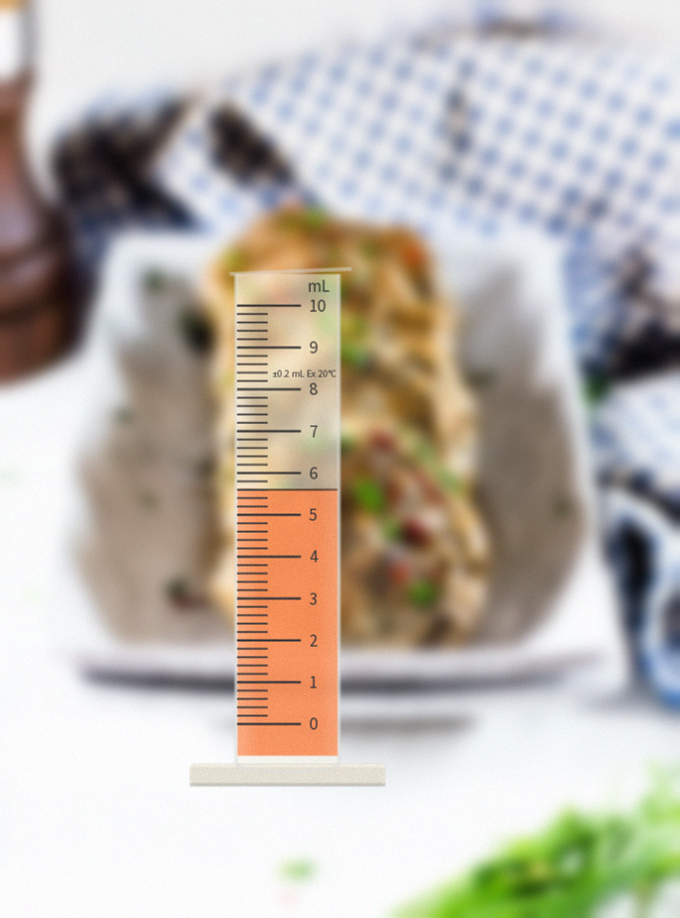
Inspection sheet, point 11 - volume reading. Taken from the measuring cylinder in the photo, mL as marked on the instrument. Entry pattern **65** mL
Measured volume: **5.6** mL
